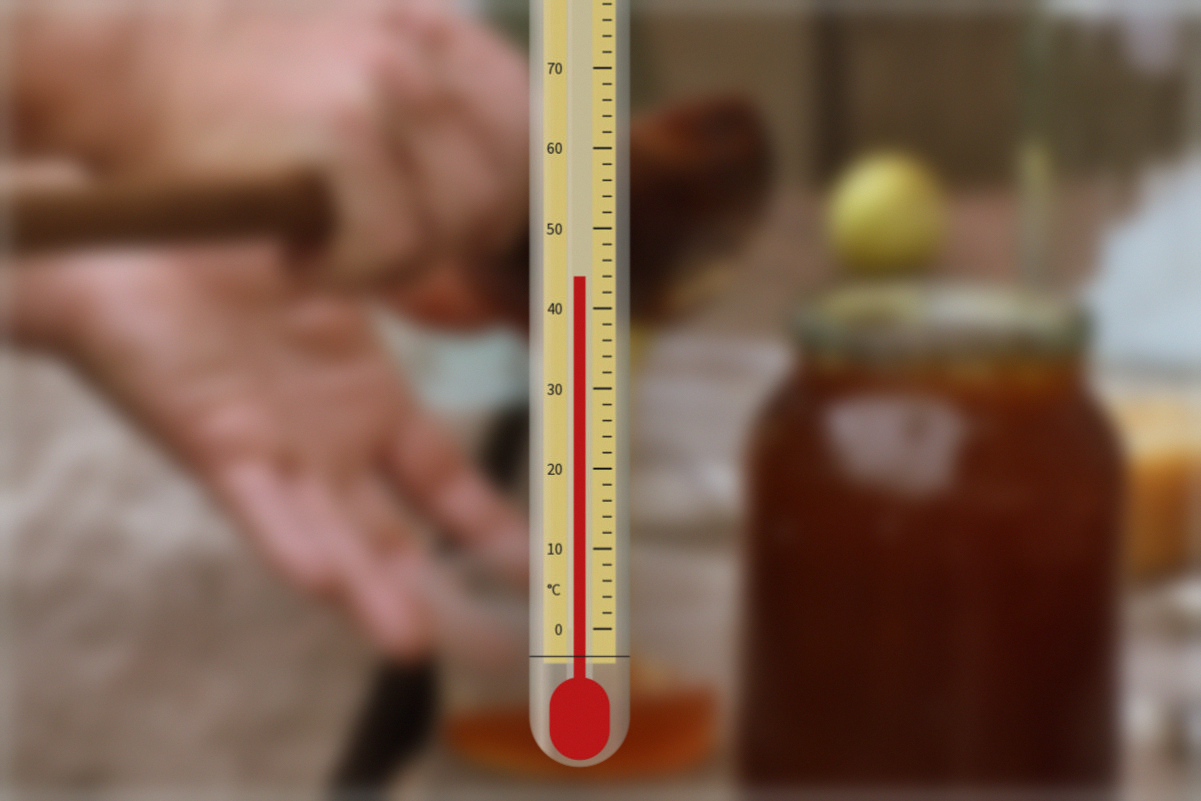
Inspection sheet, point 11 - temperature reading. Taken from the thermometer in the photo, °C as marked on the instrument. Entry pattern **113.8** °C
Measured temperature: **44** °C
